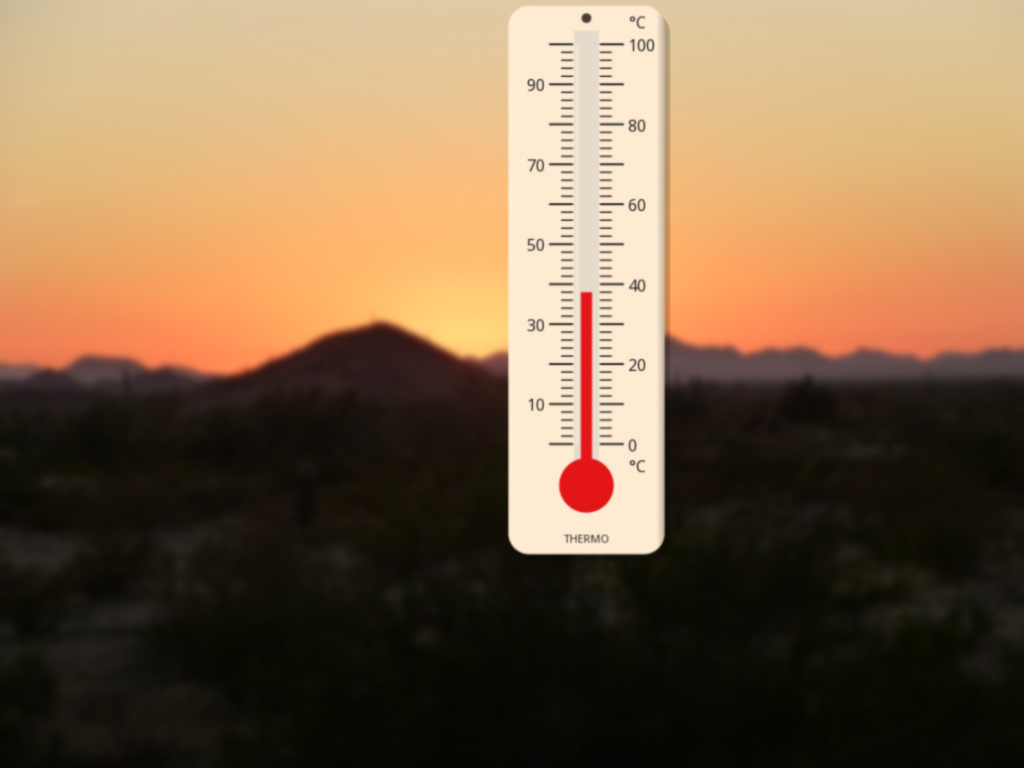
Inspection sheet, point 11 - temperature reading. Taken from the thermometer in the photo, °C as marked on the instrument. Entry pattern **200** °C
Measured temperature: **38** °C
